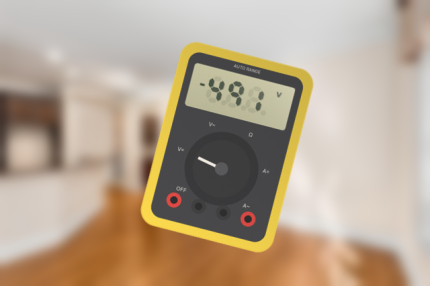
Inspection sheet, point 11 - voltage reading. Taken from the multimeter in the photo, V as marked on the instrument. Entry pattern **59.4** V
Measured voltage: **-491** V
